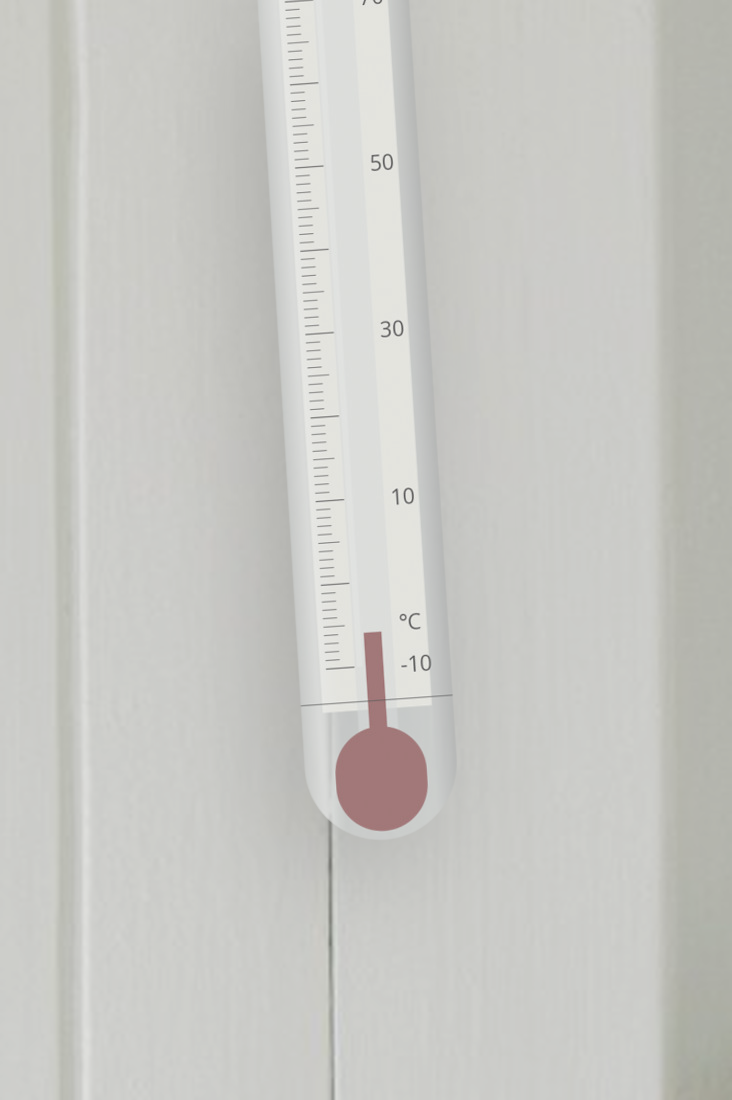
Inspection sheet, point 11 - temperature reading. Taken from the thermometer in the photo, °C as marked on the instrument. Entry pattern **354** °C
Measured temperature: **-6** °C
